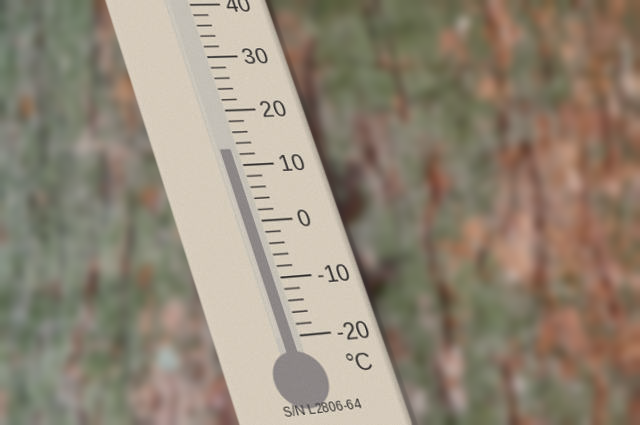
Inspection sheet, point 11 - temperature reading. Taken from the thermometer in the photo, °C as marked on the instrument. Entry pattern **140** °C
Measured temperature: **13** °C
